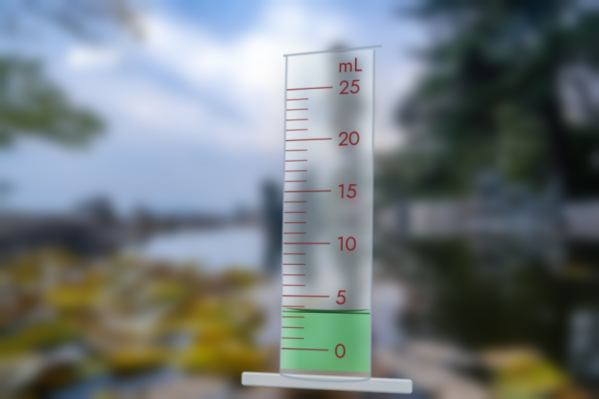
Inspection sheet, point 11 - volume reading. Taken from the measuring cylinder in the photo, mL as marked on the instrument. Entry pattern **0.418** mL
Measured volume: **3.5** mL
